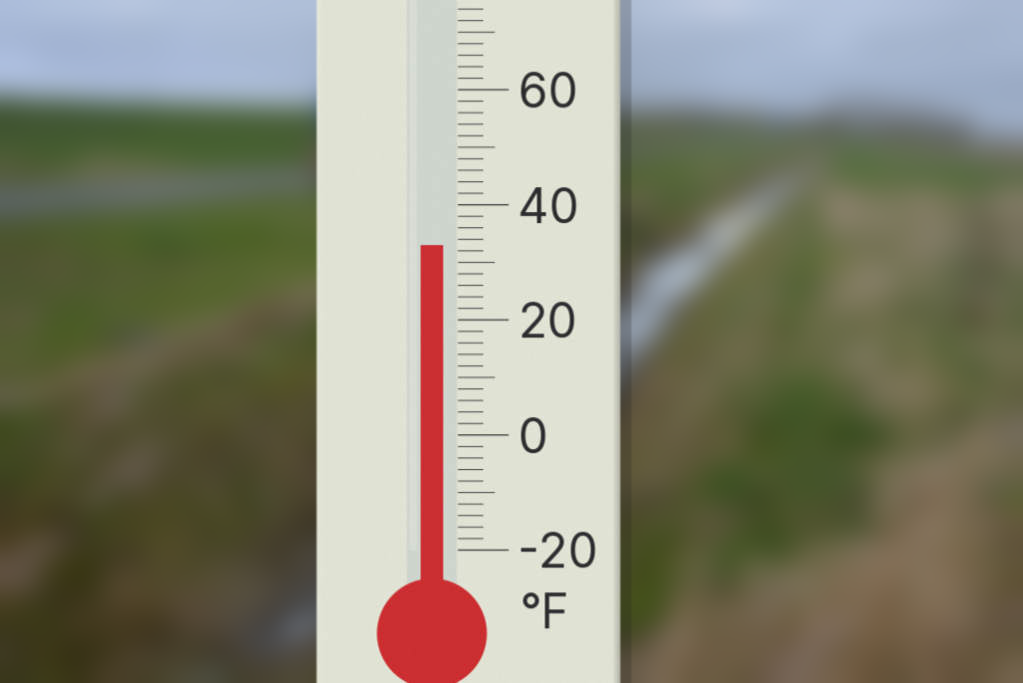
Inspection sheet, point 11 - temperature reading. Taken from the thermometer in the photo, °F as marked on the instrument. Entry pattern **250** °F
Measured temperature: **33** °F
